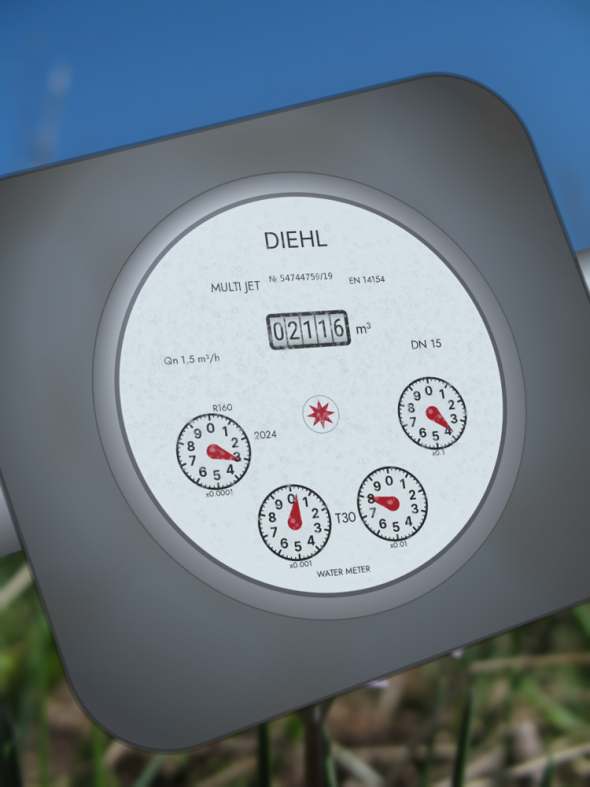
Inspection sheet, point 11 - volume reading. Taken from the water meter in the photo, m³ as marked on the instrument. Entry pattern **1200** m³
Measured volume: **2116.3803** m³
